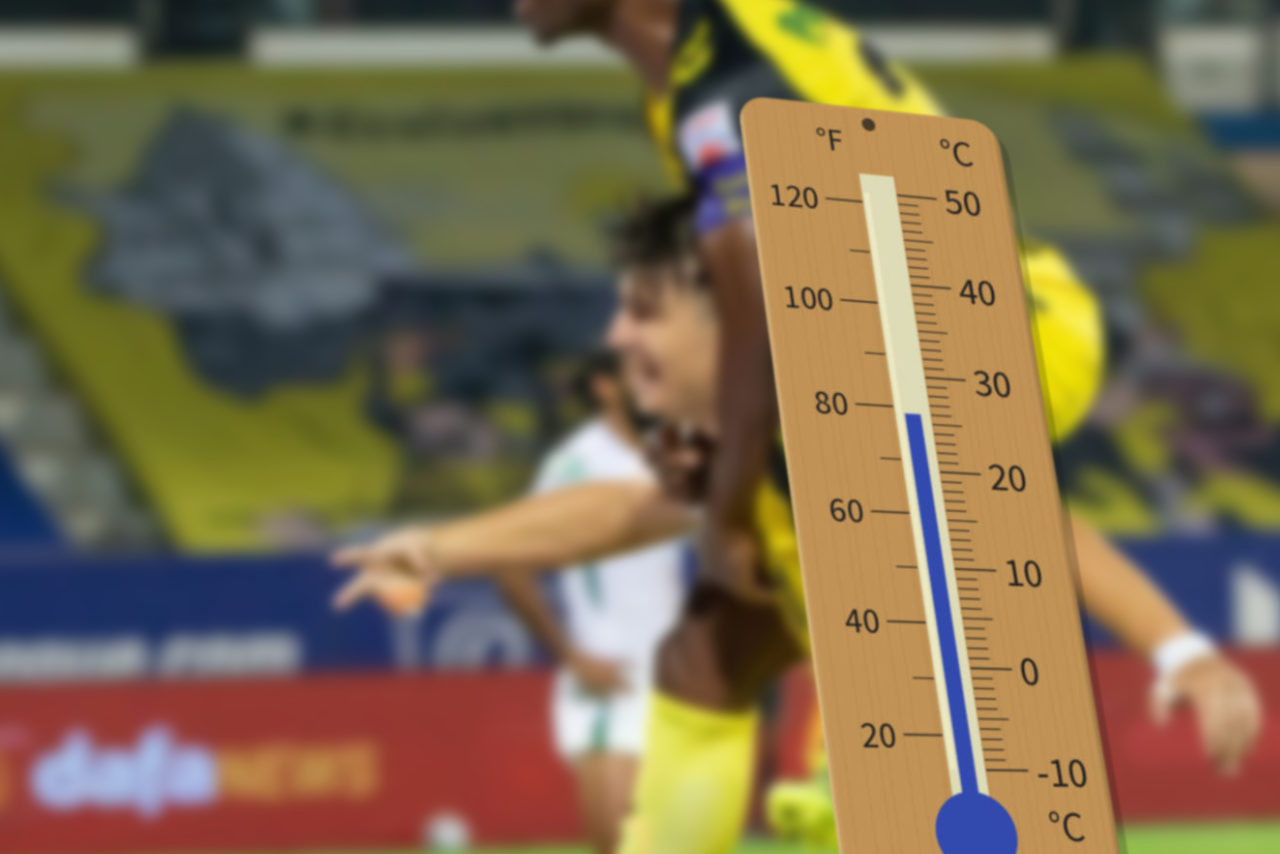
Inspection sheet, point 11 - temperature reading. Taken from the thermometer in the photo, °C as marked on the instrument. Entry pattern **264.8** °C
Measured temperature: **26** °C
